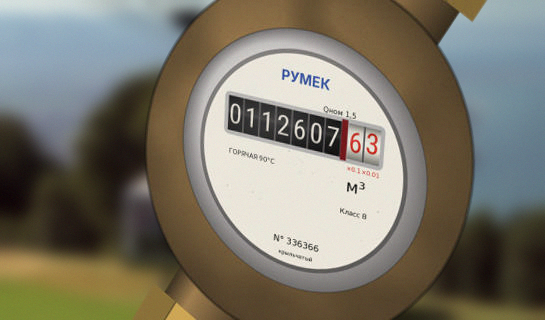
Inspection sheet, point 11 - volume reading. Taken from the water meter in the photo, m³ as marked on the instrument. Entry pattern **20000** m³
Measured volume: **112607.63** m³
